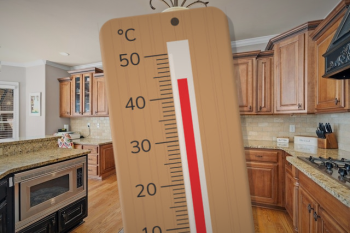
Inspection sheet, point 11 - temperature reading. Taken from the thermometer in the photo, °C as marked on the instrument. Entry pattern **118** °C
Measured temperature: **44** °C
